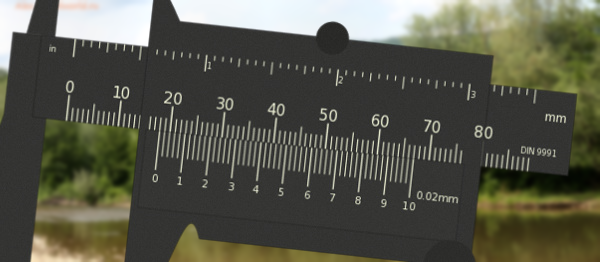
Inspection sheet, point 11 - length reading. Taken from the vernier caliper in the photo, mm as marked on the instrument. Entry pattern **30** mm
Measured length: **18.0** mm
